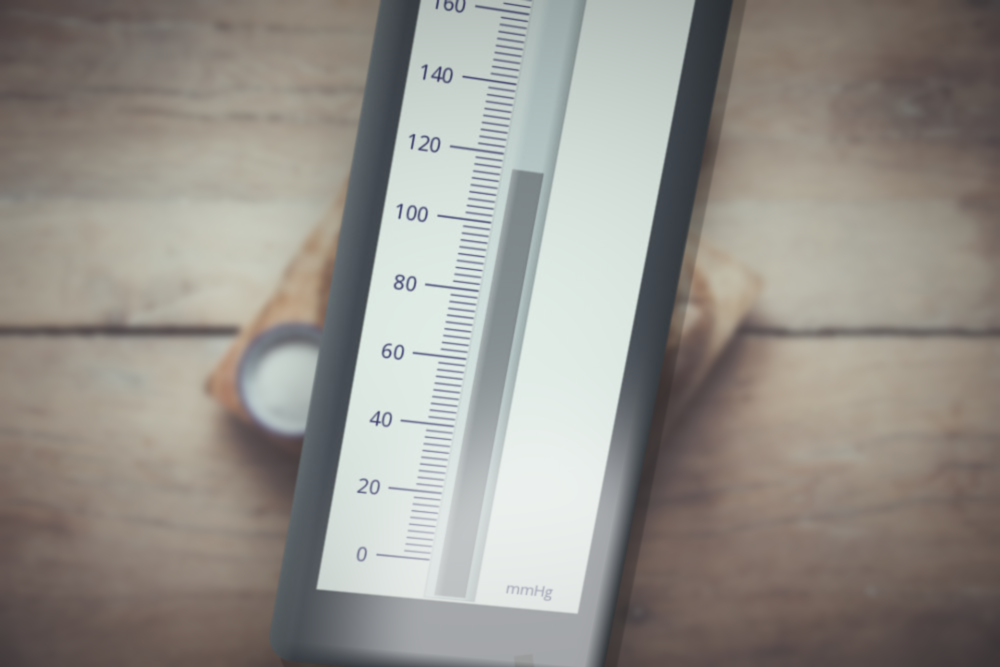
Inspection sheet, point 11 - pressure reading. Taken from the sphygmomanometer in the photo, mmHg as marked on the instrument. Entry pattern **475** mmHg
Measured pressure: **116** mmHg
